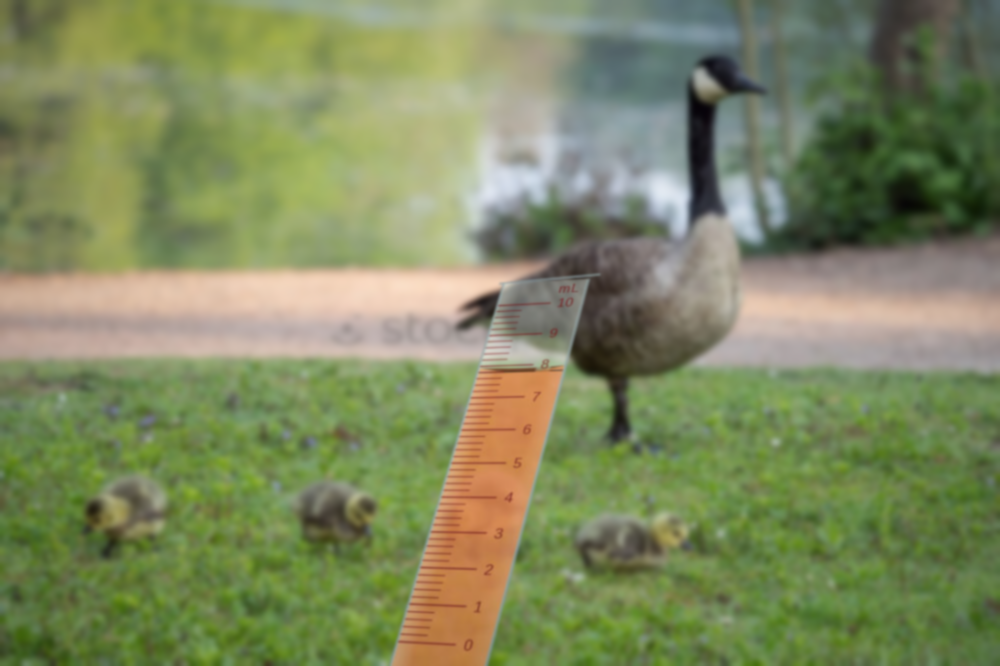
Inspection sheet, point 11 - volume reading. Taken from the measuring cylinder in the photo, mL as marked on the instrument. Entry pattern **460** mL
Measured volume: **7.8** mL
